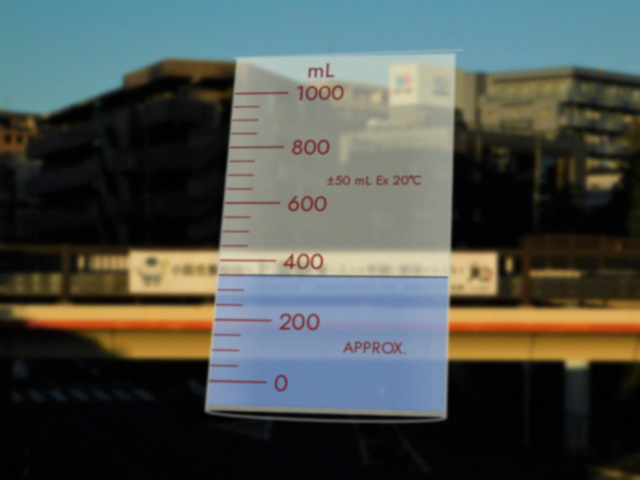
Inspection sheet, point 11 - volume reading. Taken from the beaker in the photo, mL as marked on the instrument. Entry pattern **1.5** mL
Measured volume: **350** mL
